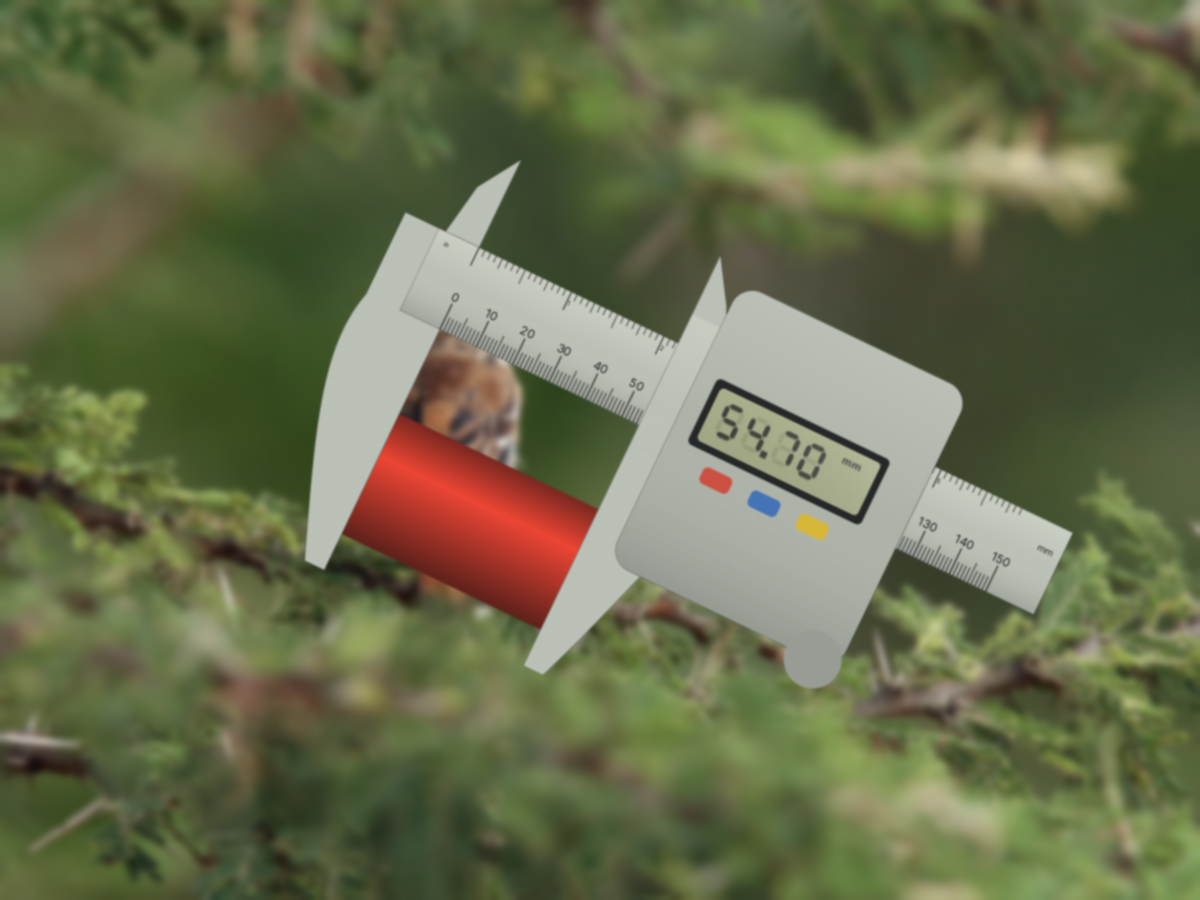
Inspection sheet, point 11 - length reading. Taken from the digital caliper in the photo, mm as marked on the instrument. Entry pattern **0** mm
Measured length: **54.70** mm
